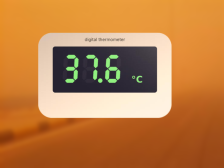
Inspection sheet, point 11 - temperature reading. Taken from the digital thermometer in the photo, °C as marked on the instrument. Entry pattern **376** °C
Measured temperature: **37.6** °C
